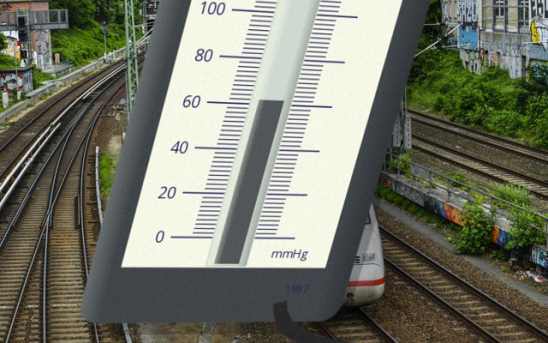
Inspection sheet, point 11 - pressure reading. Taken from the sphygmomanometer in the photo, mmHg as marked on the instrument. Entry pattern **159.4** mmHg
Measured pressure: **62** mmHg
